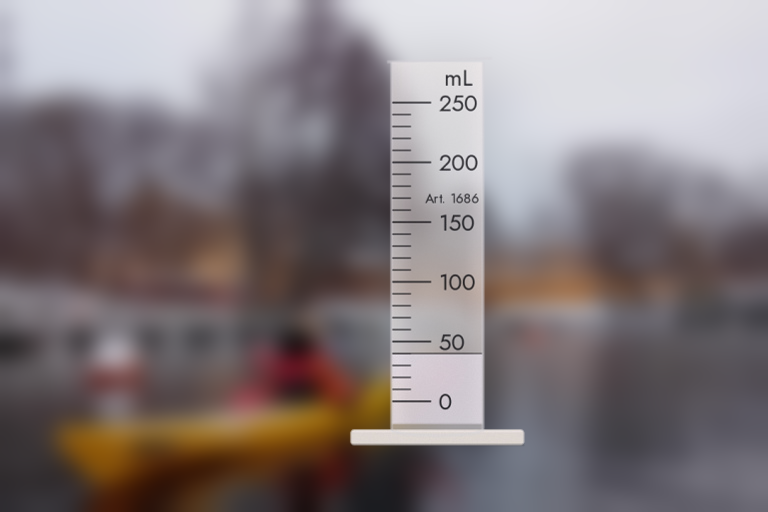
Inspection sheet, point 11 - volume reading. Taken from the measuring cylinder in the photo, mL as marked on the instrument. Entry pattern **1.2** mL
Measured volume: **40** mL
